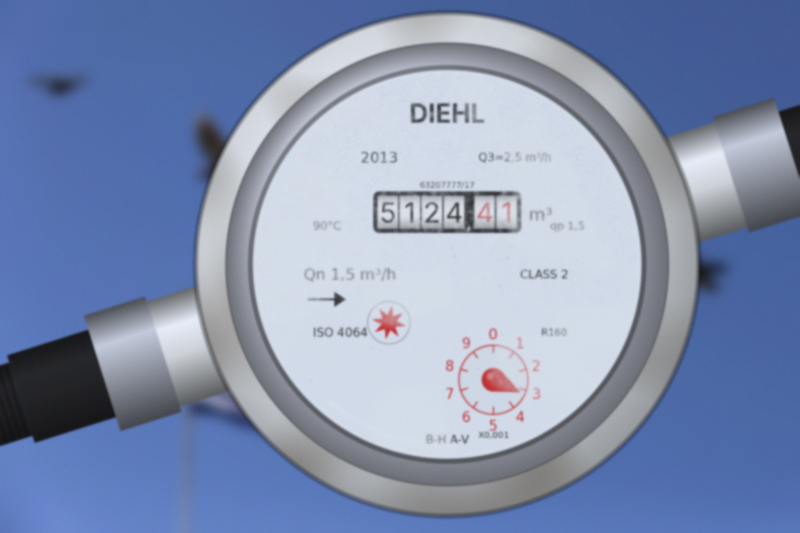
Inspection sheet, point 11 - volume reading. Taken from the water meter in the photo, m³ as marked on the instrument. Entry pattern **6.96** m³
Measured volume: **5124.413** m³
